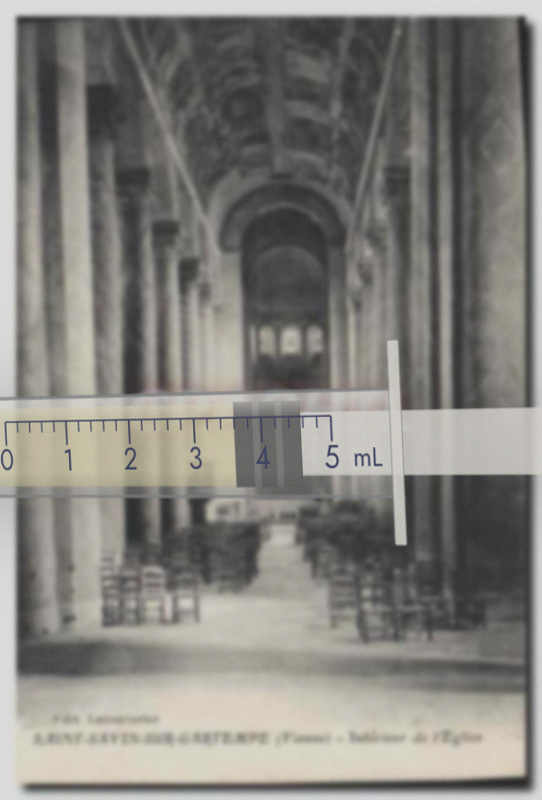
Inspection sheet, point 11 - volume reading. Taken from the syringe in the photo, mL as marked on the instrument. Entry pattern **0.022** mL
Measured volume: **3.6** mL
